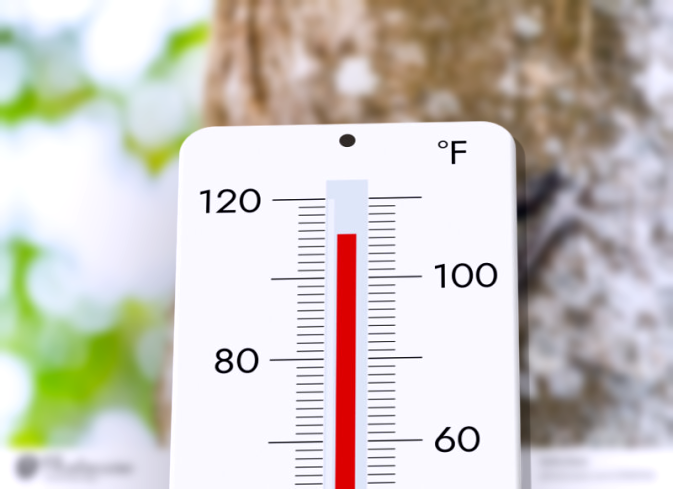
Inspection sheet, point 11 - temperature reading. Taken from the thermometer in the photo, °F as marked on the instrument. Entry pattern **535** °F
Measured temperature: **111** °F
